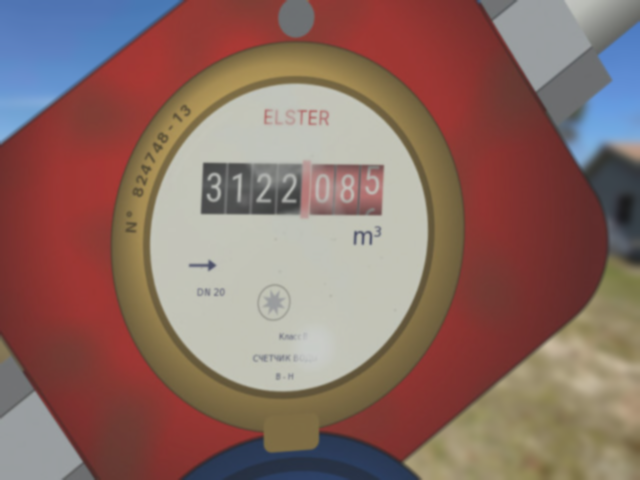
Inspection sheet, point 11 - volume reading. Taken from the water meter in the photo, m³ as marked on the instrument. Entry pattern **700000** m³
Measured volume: **3122.085** m³
